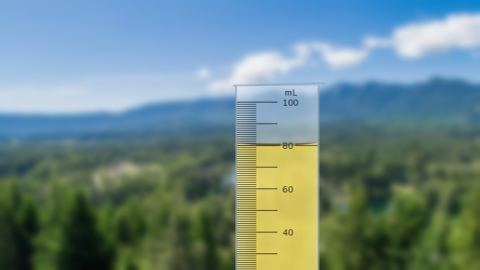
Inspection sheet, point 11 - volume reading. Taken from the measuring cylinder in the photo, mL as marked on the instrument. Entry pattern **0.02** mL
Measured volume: **80** mL
